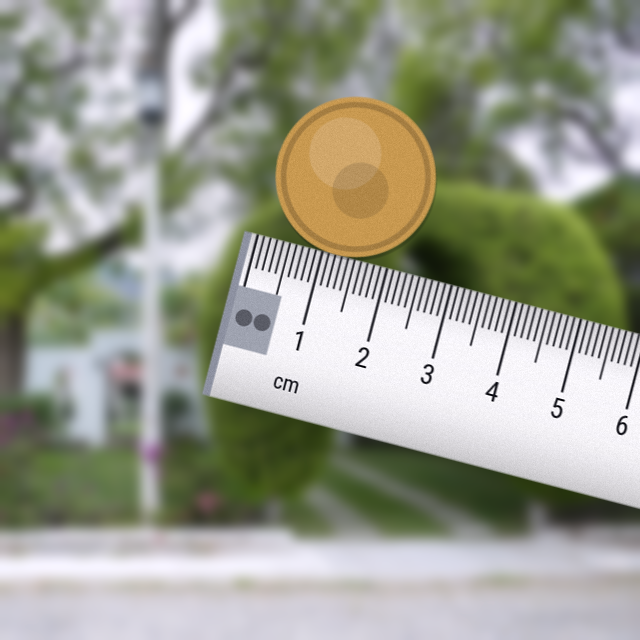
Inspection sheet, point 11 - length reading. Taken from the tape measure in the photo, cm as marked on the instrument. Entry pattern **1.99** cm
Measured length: **2.4** cm
